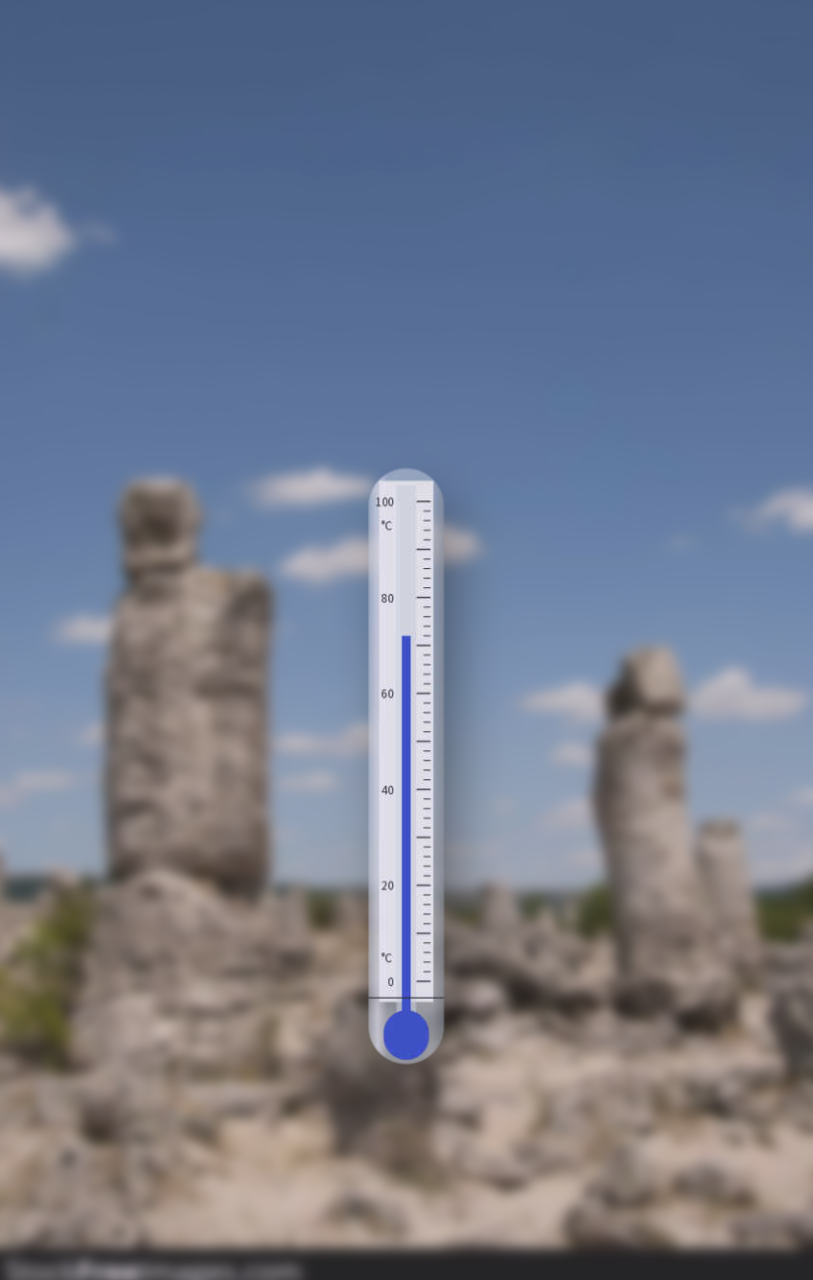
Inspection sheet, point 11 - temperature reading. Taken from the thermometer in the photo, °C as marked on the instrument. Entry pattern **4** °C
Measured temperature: **72** °C
